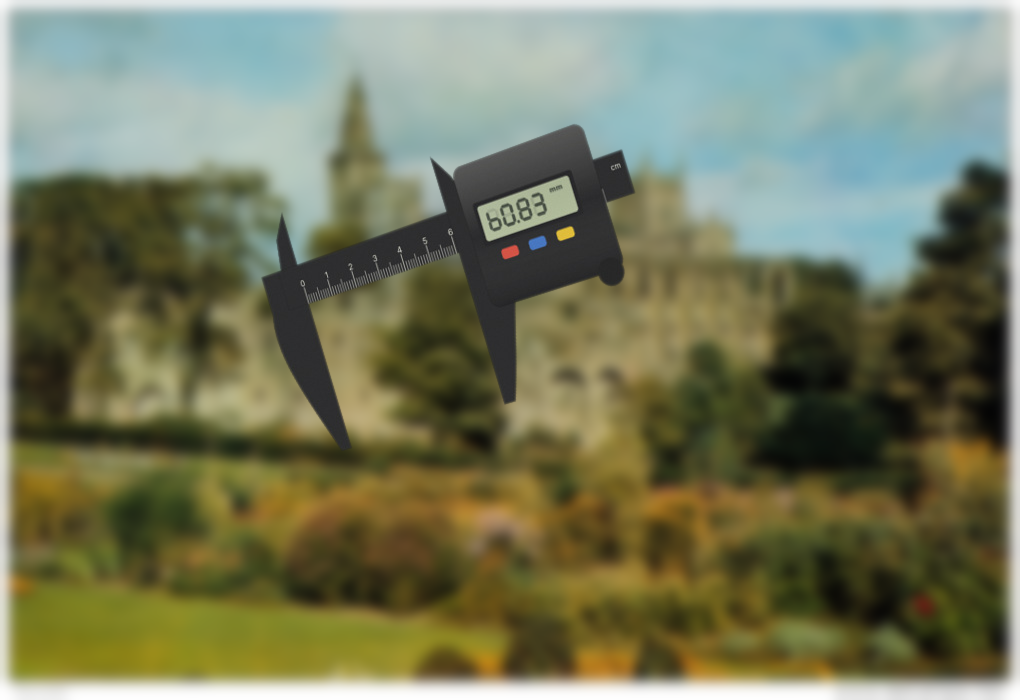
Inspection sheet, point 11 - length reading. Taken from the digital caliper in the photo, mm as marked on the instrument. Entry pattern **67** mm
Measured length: **60.83** mm
